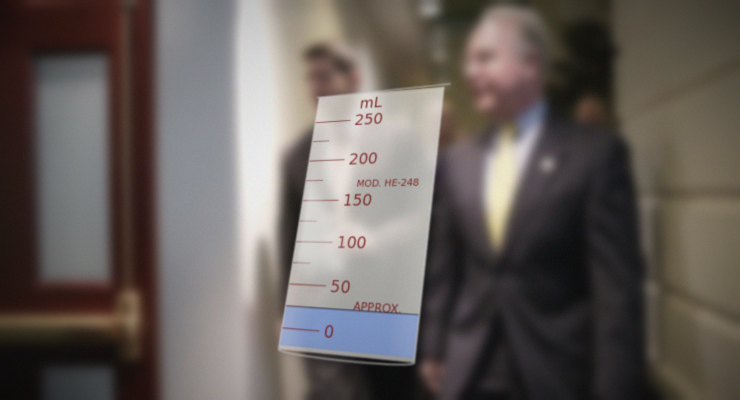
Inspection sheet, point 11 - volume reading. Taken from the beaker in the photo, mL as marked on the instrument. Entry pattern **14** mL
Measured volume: **25** mL
